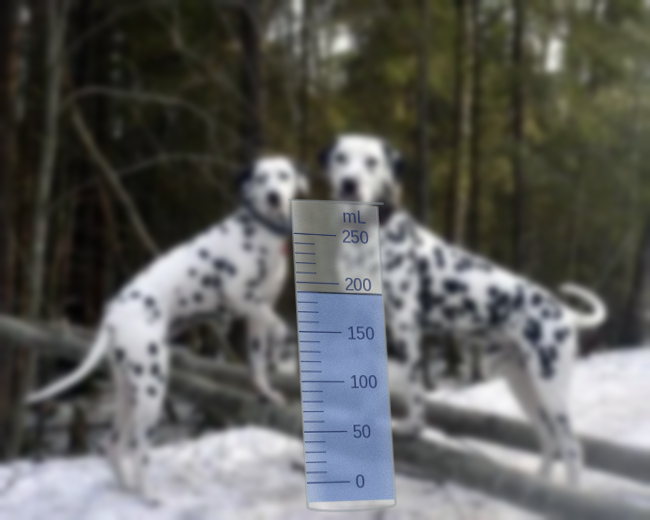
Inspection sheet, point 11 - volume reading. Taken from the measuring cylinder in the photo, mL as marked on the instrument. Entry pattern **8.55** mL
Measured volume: **190** mL
